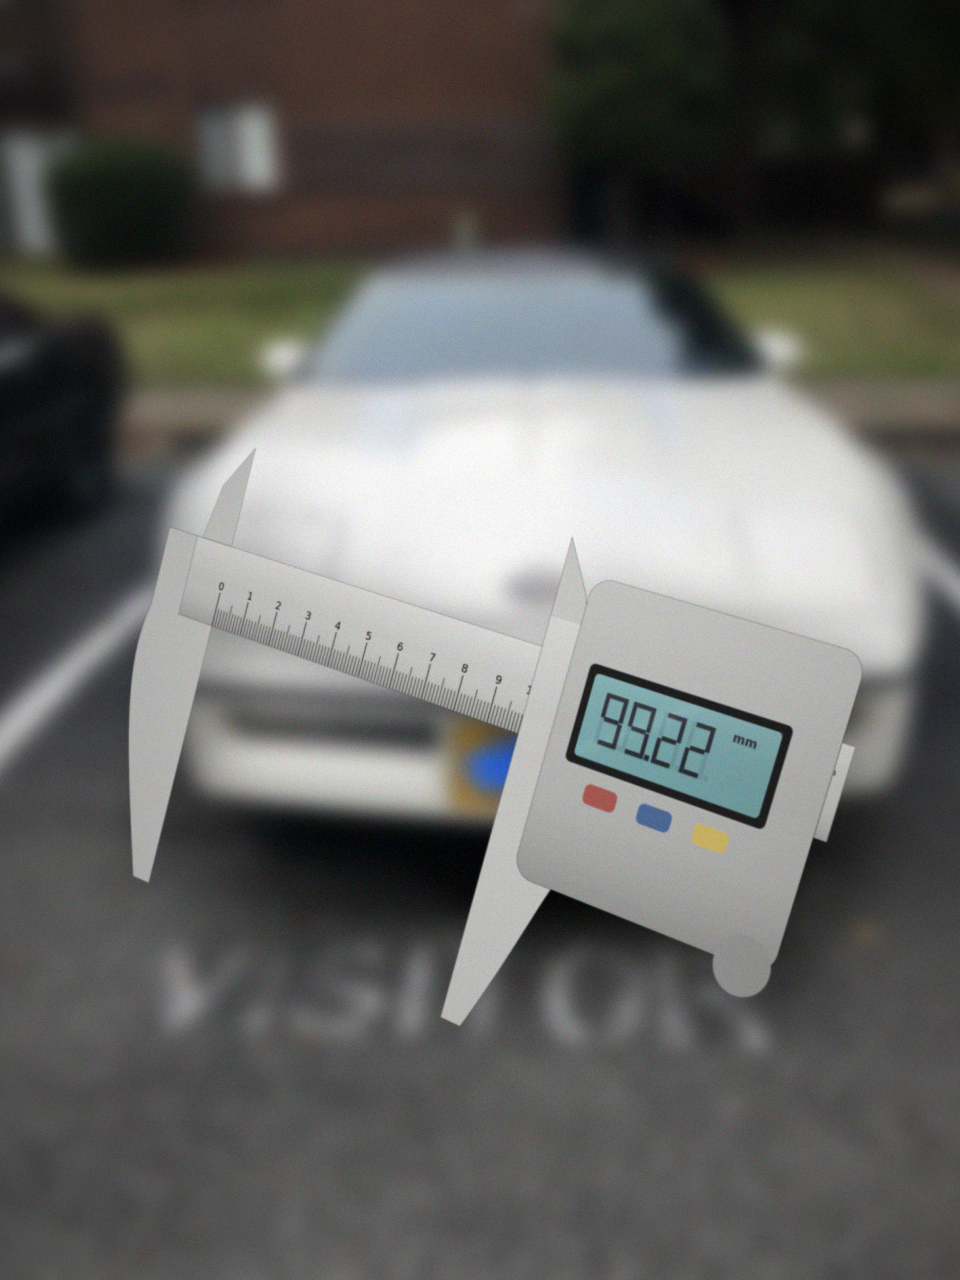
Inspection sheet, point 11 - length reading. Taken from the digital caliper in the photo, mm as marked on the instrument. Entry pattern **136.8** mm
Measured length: **99.22** mm
